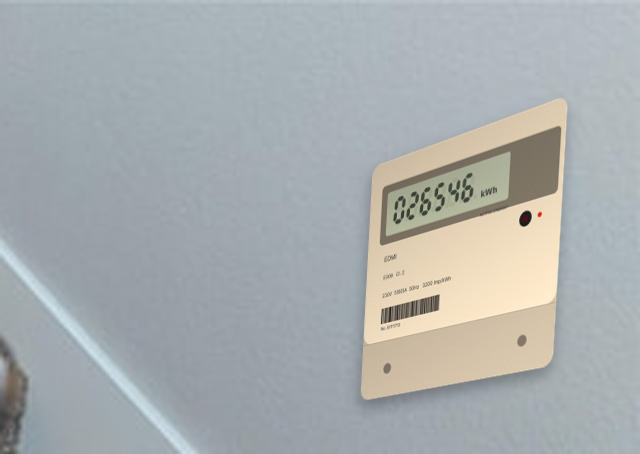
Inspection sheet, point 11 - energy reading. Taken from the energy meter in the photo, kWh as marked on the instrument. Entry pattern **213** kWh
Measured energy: **26546** kWh
